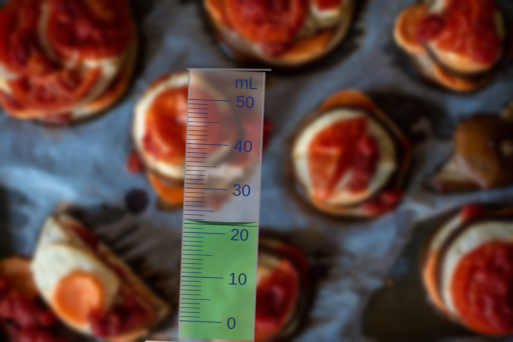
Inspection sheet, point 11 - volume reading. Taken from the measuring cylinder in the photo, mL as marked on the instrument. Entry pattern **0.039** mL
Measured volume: **22** mL
